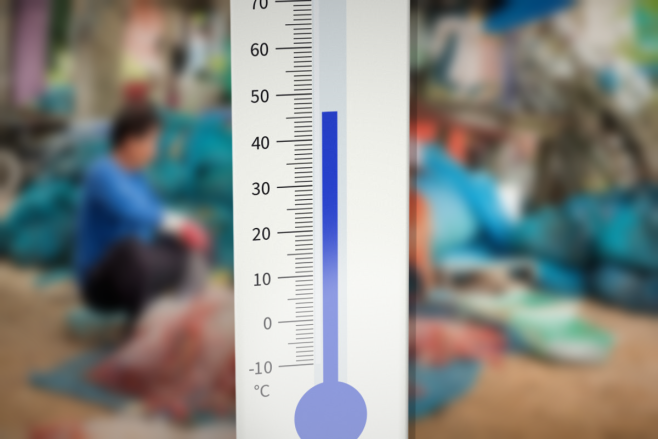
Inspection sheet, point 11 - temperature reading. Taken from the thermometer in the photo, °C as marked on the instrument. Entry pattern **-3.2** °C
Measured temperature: **46** °C
